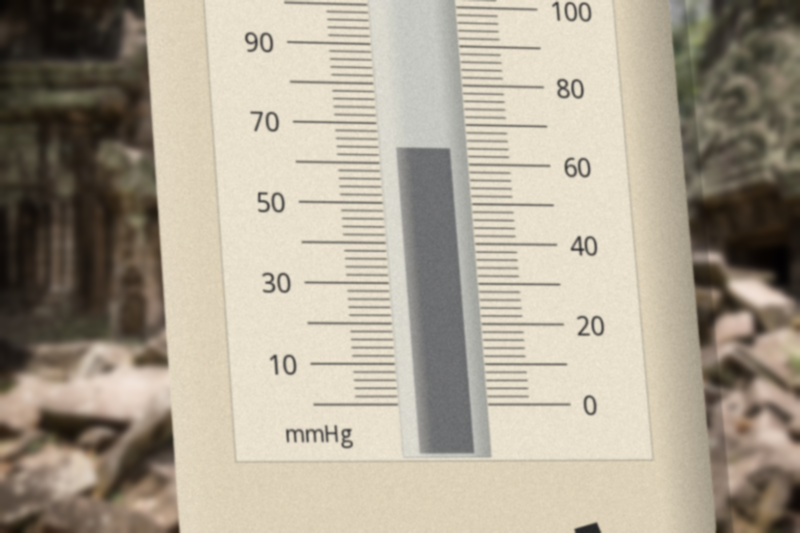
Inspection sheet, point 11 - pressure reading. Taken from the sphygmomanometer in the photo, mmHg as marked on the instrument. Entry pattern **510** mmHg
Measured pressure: **64** mmHg
